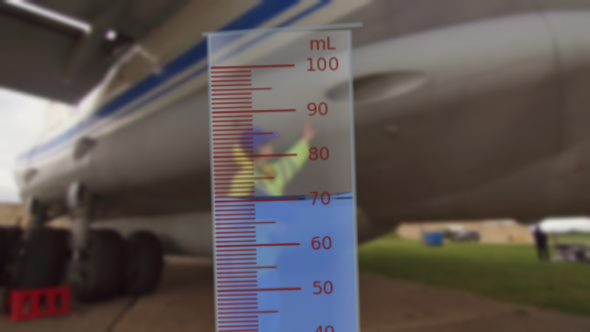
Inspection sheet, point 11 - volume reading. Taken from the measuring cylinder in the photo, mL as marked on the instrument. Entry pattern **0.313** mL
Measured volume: **70** mL
